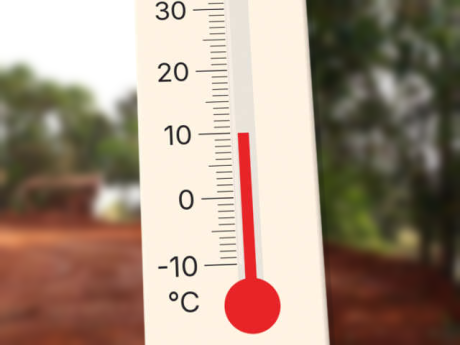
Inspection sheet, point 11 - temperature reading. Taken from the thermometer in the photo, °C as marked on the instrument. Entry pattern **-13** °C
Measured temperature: **10** °C
